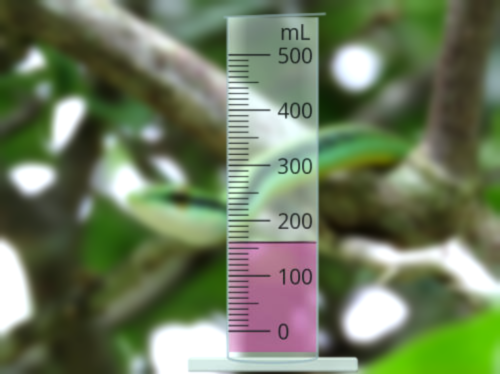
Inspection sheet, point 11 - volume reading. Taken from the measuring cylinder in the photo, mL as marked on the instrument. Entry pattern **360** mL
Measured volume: **160** mL
